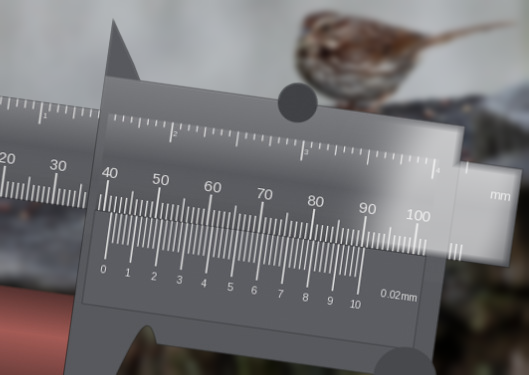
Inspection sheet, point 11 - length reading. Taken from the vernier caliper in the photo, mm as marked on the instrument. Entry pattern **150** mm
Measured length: **41.5** mm
